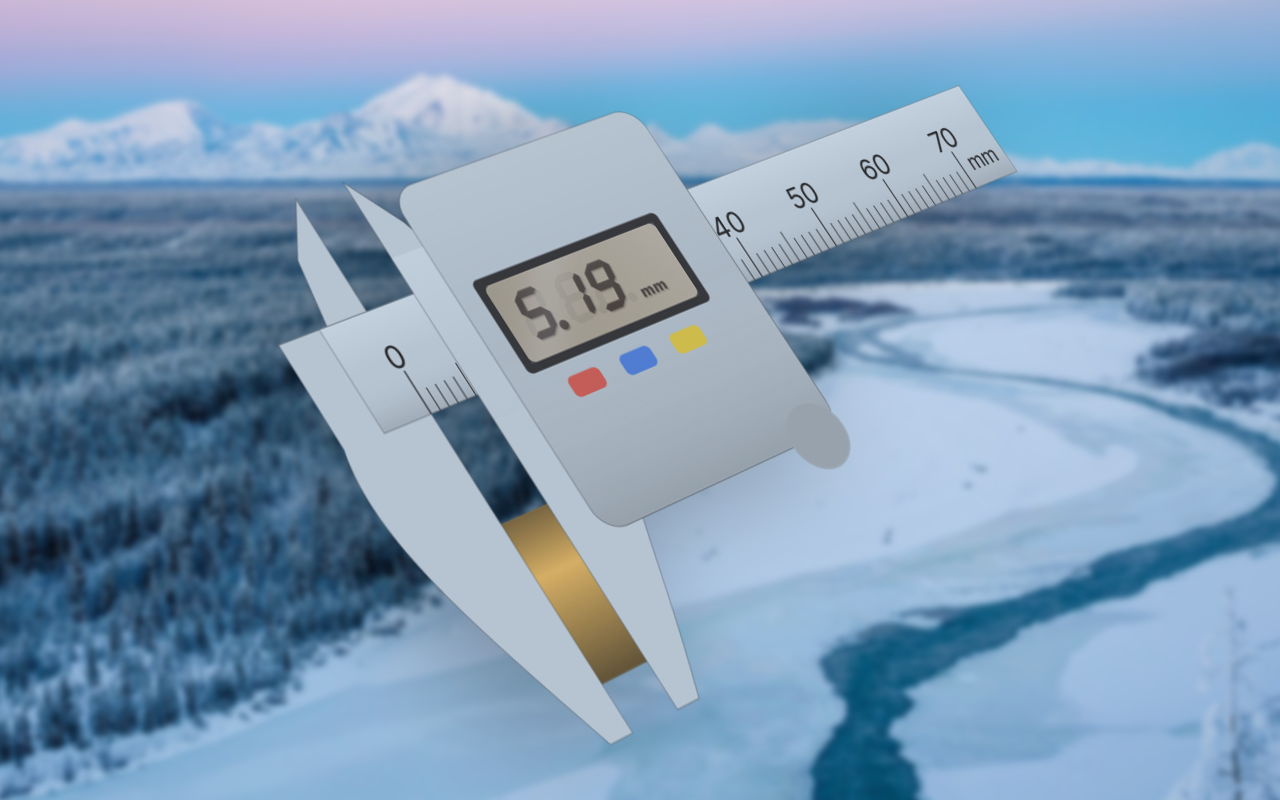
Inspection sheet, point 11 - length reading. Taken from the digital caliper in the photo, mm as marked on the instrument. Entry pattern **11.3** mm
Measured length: **5.19** mm
